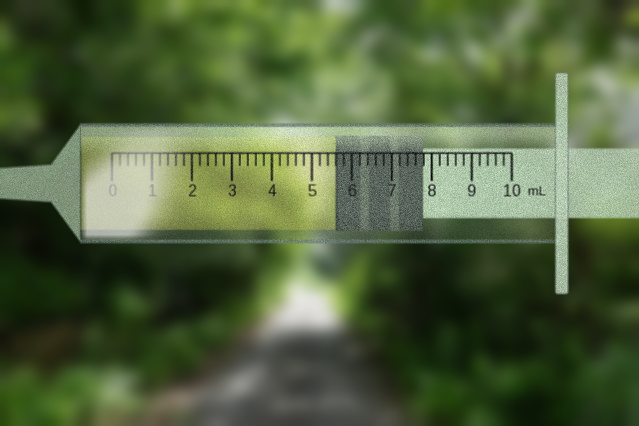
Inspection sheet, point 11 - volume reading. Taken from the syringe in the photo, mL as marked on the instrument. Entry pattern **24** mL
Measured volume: **5.6** mL
